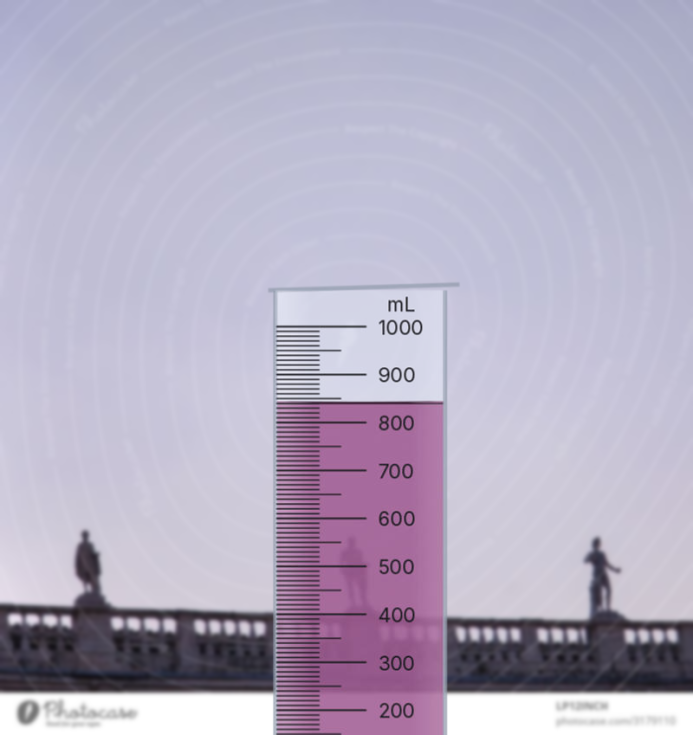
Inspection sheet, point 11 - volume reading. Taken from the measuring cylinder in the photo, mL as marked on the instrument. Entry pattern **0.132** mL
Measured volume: **840** mL
